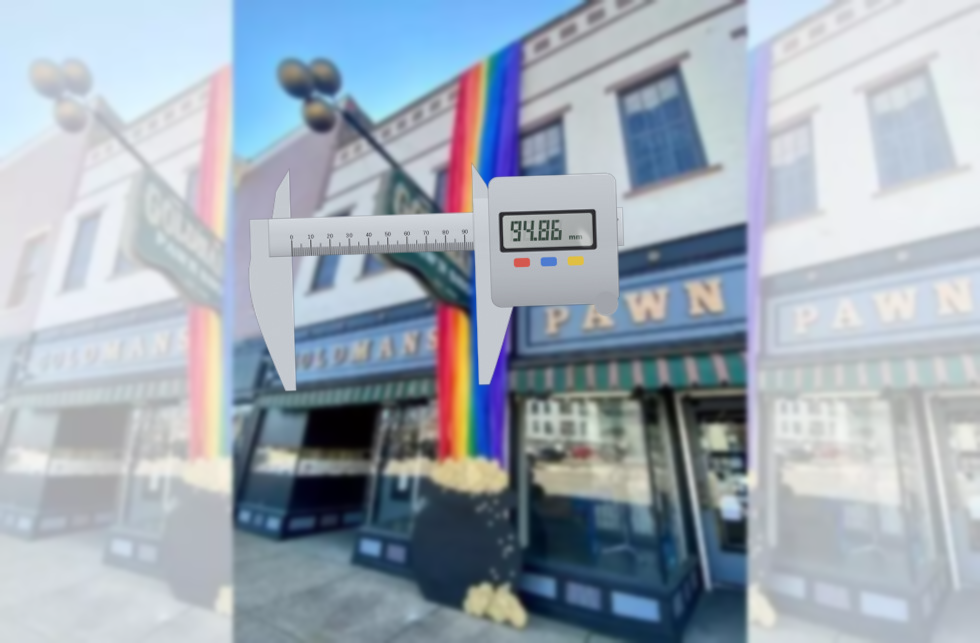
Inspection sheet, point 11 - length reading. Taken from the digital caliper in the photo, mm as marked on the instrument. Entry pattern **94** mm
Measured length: **94.86** mm
